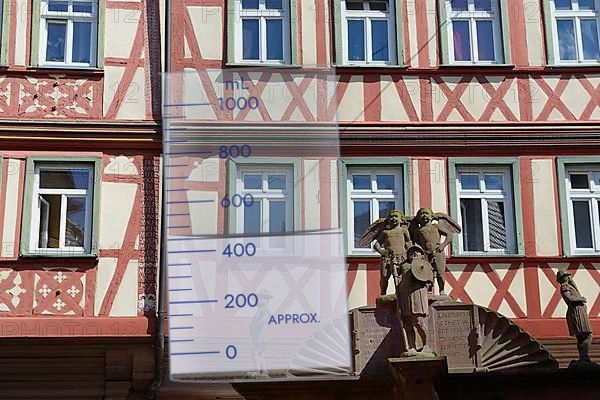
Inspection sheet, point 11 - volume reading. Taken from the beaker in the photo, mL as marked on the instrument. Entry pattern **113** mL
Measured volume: **450** mL
